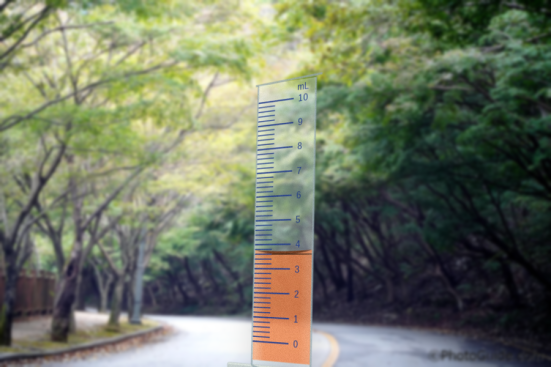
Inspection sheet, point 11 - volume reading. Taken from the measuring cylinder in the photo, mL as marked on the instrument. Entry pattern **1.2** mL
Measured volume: **3.6** mL
